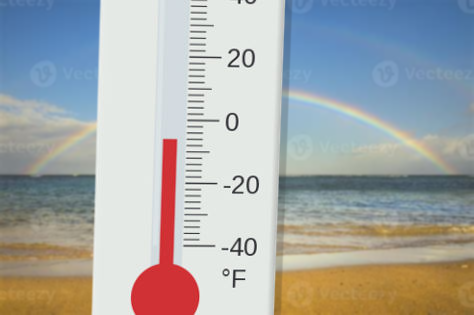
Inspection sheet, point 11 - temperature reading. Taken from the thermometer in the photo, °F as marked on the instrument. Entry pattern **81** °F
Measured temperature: **-6** °F
